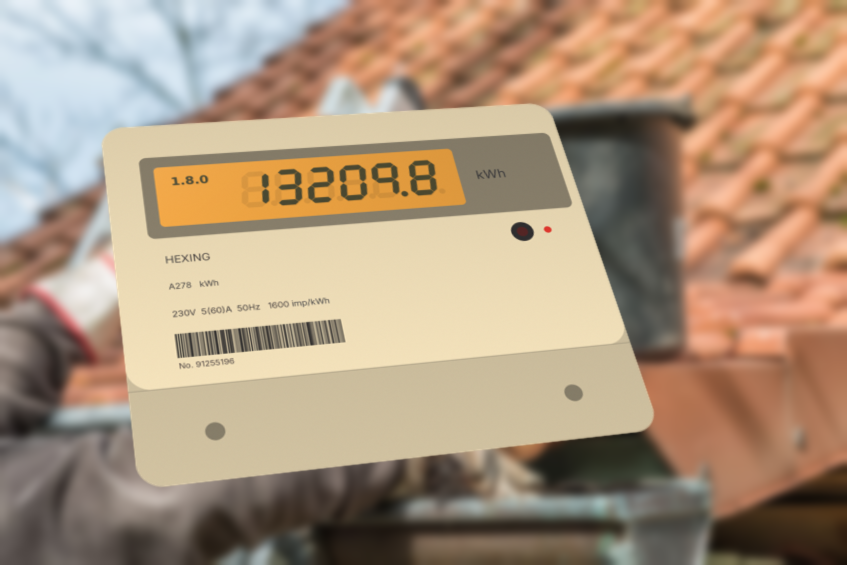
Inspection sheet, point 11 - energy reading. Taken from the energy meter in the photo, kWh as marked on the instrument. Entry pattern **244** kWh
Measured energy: **13209.8** kWh
